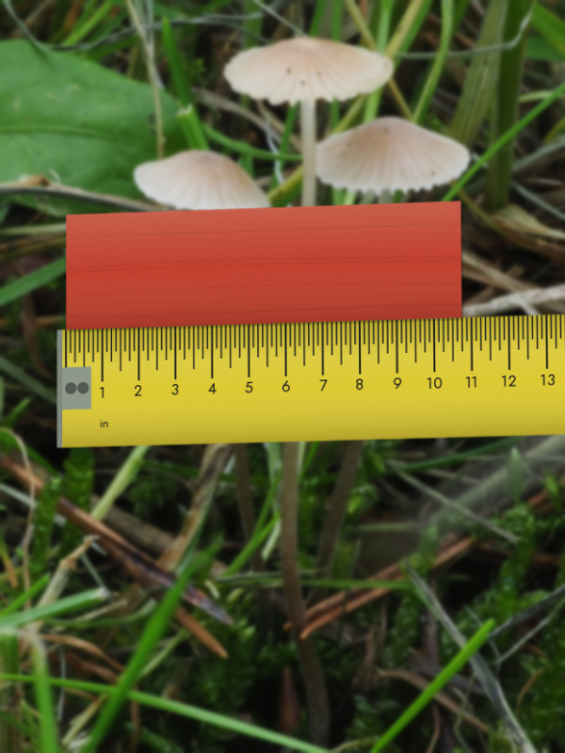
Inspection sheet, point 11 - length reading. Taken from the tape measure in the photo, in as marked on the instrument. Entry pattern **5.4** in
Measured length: **10.75** in
